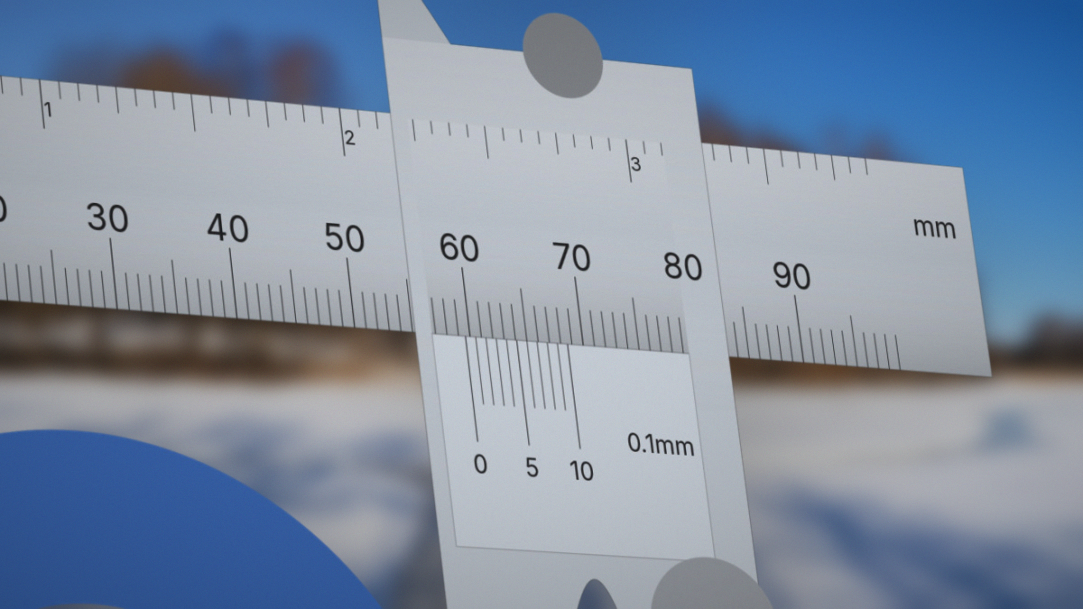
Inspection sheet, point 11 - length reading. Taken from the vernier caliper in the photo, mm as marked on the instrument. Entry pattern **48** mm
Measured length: **59.6** mm
